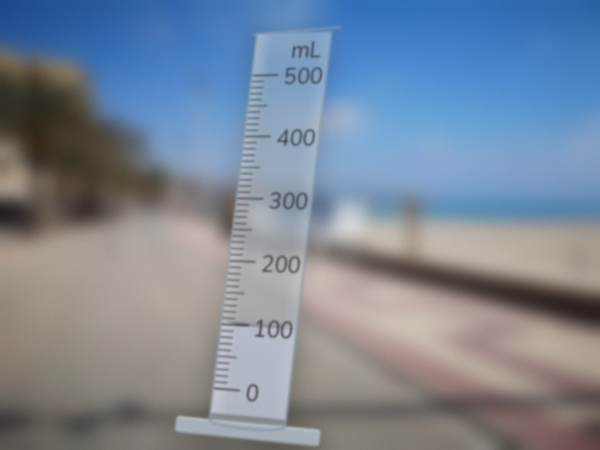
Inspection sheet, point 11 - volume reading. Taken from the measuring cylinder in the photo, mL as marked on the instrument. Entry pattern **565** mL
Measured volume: **100** mL
